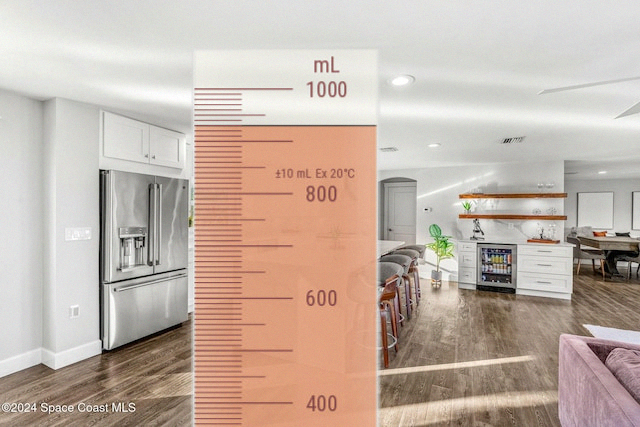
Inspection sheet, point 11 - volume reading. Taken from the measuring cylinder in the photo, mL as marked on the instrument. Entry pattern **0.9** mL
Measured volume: **930** mL
